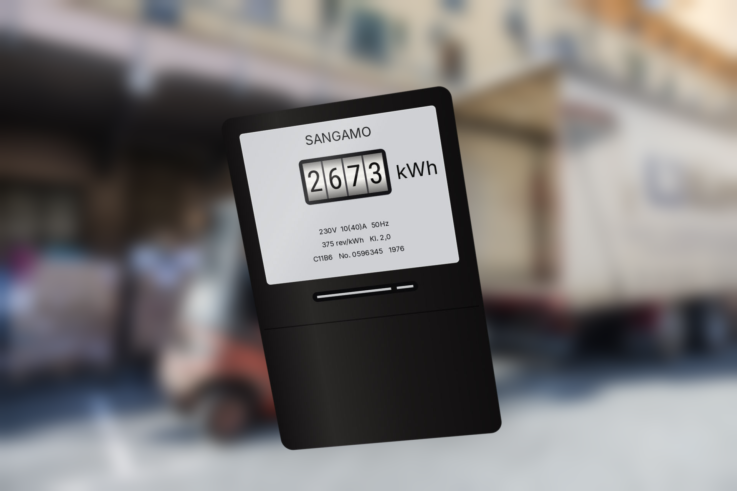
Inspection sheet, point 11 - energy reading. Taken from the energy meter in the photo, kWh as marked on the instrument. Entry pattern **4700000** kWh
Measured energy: **2673** kWh
